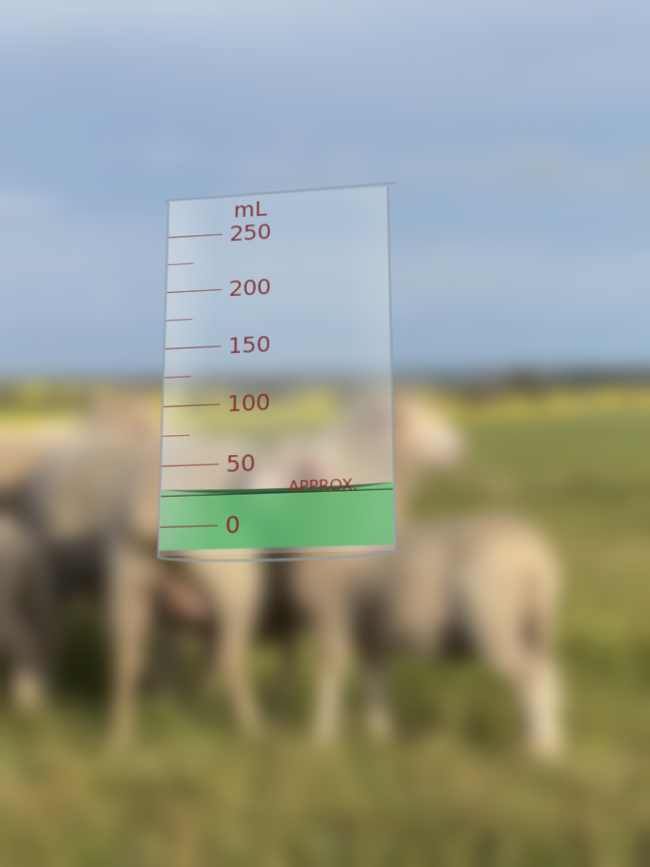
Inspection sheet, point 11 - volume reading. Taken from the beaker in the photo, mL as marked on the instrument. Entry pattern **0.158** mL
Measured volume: **25** mL
